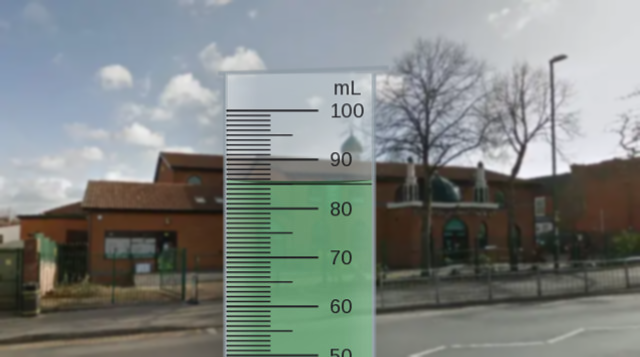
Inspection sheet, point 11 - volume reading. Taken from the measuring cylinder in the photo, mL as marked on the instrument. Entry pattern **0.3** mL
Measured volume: **85** mL
